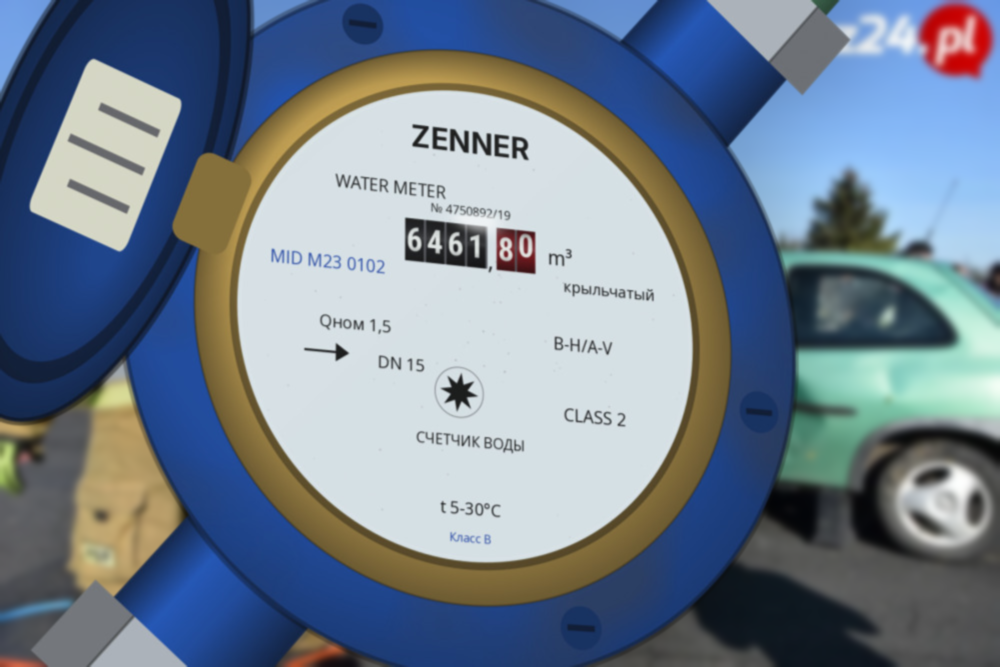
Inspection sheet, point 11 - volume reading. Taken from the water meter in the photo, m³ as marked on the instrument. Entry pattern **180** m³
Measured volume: **6461.80** m³
